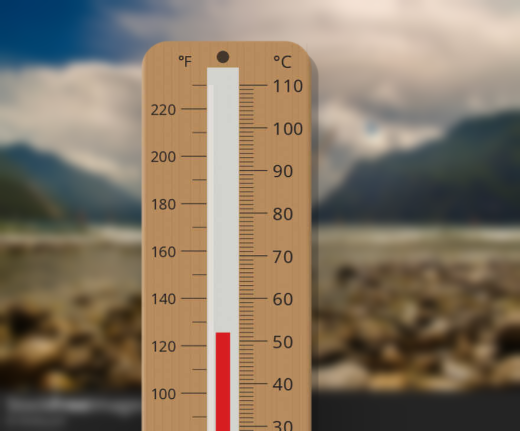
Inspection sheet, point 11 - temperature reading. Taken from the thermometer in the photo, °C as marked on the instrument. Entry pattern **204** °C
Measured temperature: **52** °C
